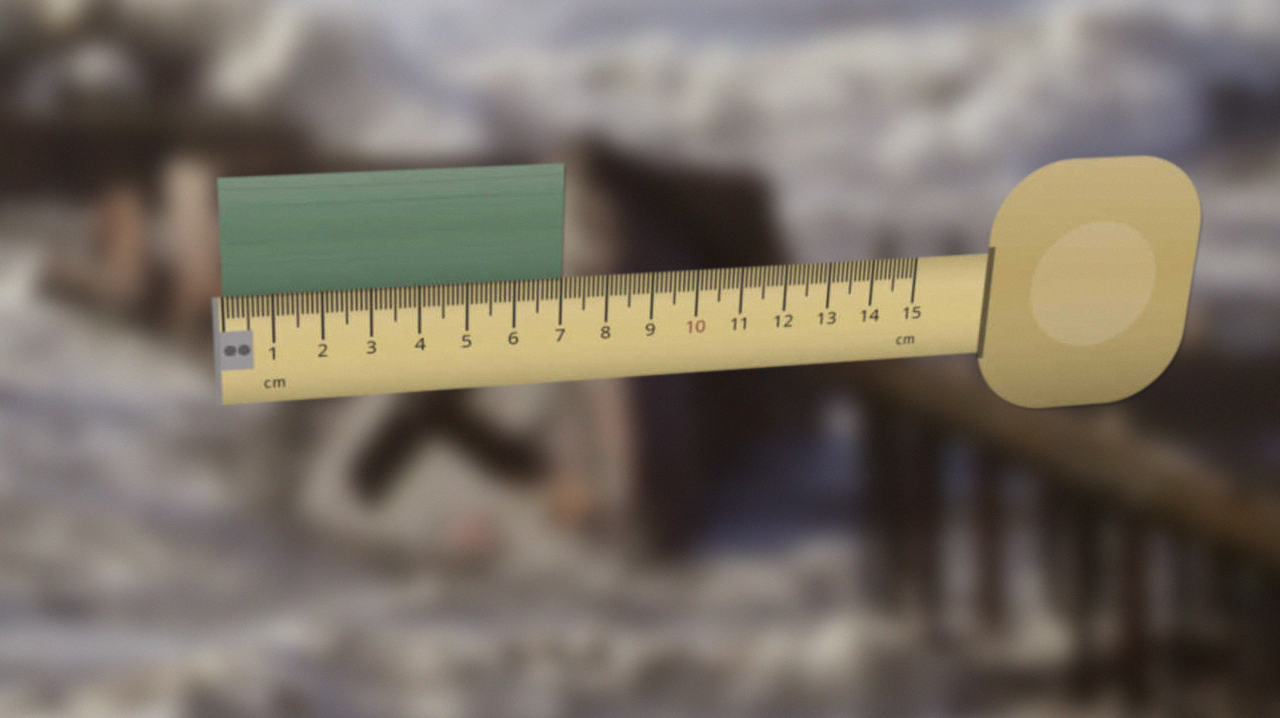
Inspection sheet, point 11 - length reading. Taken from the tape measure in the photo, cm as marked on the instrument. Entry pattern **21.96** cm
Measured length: **7** cm
